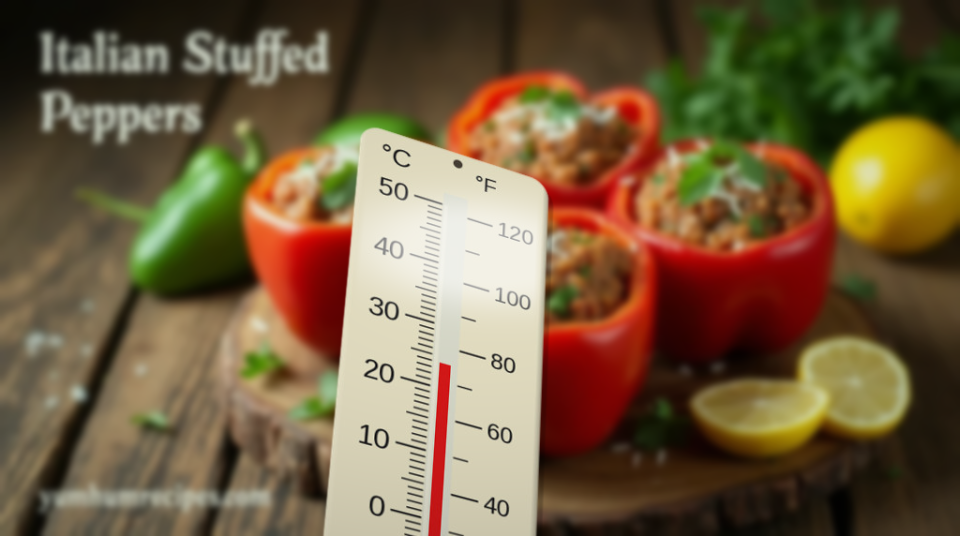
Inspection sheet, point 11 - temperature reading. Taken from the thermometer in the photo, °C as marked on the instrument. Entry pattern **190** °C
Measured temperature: **24** °C
